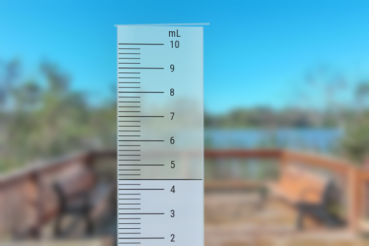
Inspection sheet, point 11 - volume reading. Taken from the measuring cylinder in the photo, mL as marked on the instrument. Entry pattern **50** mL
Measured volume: **4.4** mL
